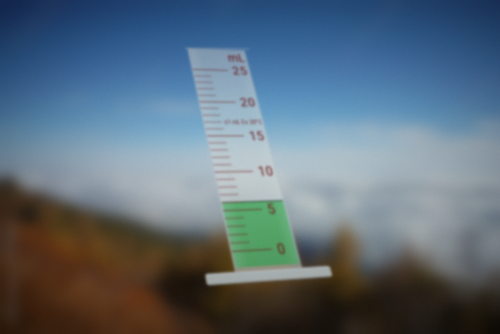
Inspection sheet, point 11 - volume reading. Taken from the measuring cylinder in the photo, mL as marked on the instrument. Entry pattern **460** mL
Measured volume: **6** mL
